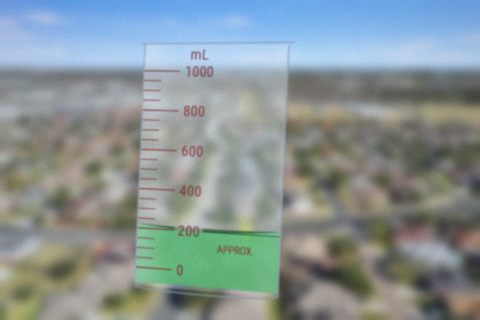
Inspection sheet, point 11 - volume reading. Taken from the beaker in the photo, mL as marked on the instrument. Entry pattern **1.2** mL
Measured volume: **200** mL
